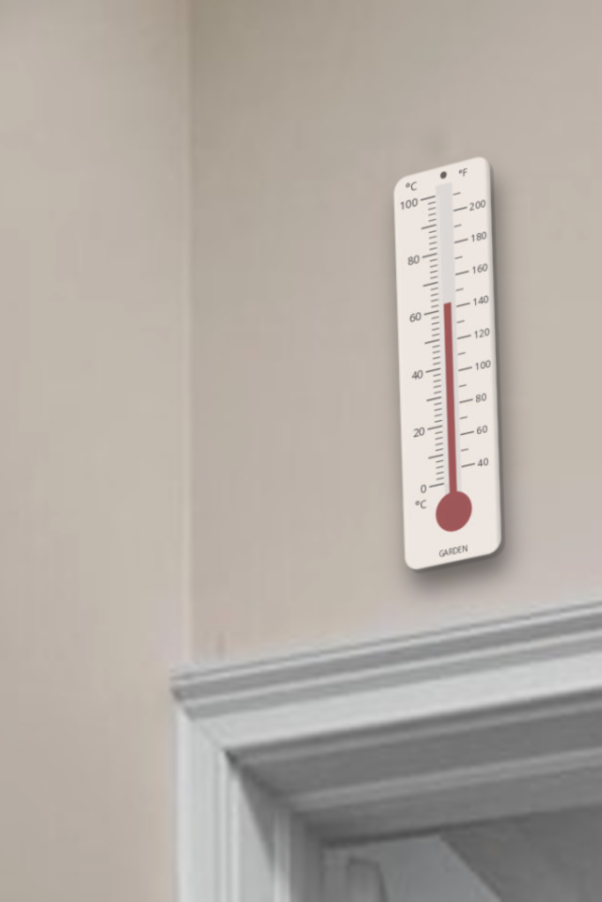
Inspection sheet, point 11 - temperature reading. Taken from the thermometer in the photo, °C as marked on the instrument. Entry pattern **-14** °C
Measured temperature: **62** °C
